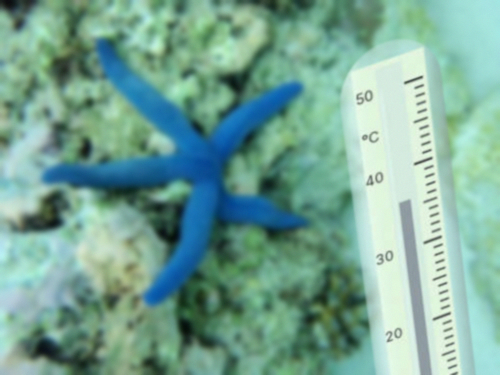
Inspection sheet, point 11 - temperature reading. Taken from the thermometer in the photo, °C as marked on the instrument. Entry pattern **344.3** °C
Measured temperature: **36** °C
